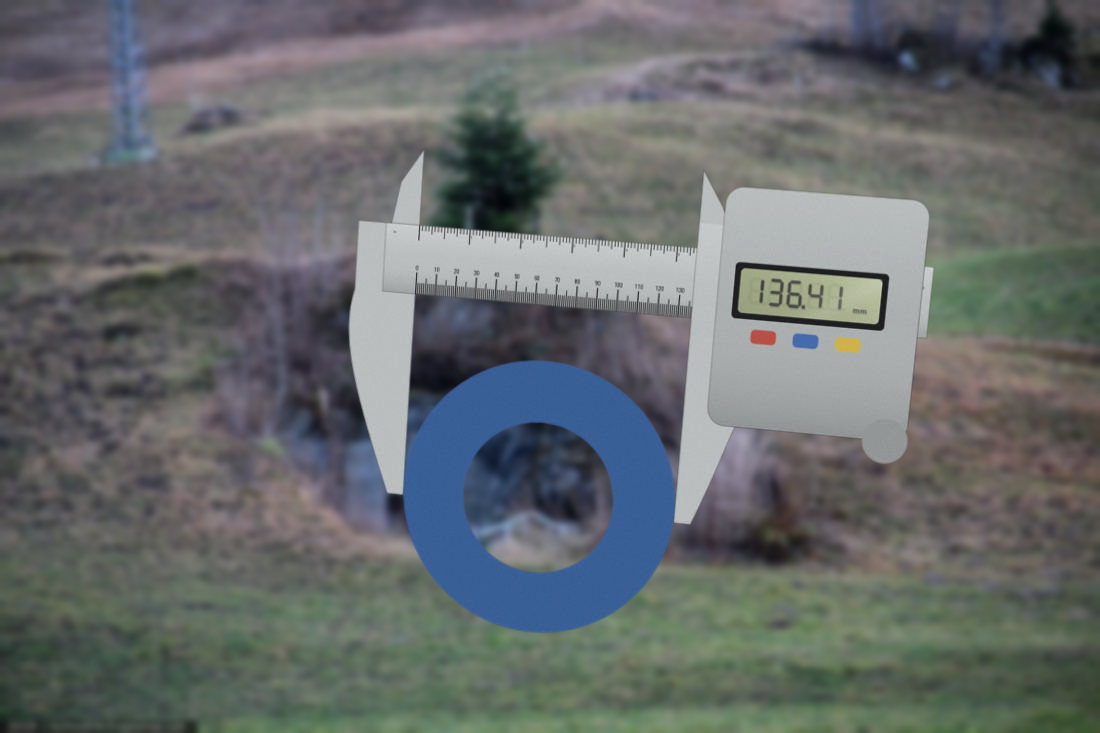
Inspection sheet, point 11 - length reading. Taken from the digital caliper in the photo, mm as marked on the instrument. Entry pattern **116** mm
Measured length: **136.41** mm
